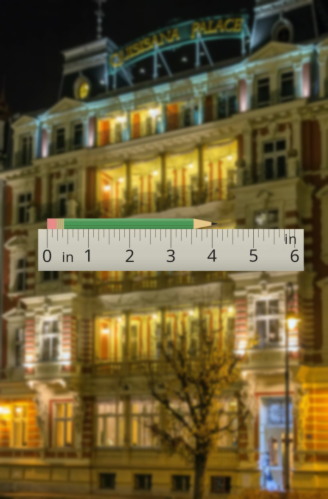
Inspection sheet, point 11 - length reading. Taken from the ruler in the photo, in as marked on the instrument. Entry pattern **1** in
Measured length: **4.125** in
